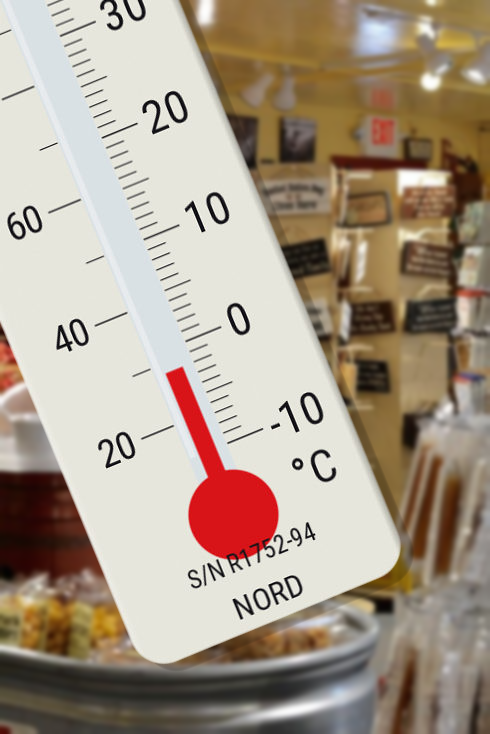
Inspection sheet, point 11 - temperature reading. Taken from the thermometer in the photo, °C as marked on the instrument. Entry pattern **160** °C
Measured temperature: **-2** °C
